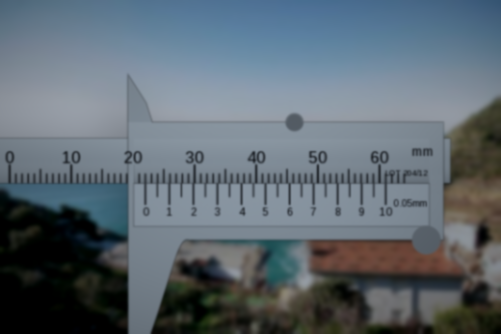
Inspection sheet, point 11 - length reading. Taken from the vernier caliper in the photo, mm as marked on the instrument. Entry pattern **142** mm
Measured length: **22.0** mm
